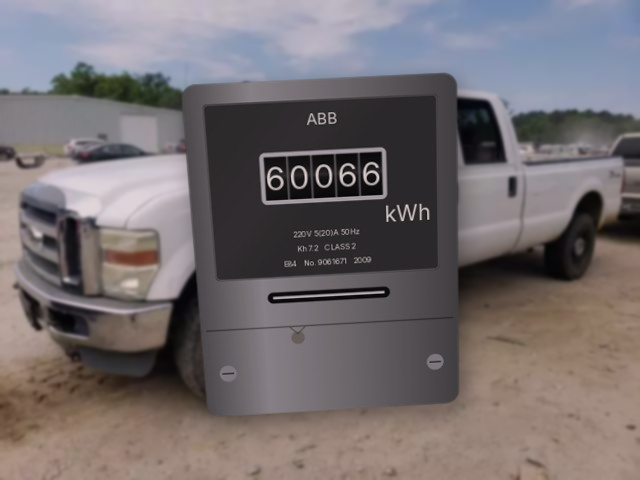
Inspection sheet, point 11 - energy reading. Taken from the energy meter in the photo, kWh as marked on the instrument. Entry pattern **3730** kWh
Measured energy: **60066** kWh
